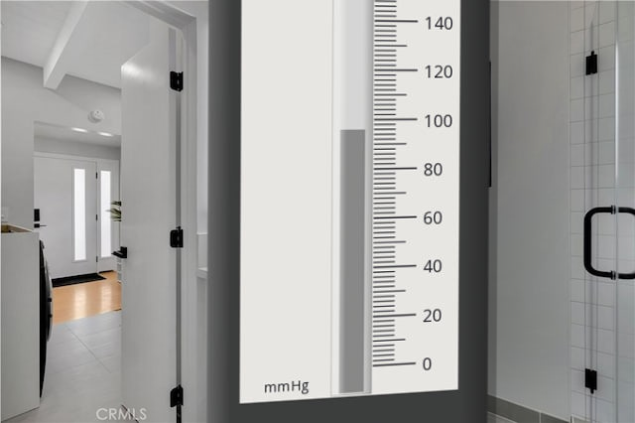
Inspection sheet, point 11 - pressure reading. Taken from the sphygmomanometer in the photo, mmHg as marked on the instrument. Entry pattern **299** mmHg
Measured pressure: **96** mmHg
